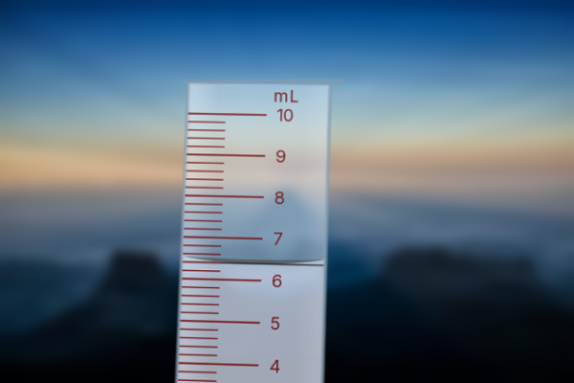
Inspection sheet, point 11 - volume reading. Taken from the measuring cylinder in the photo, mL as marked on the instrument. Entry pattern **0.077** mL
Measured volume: **6.4** mL
